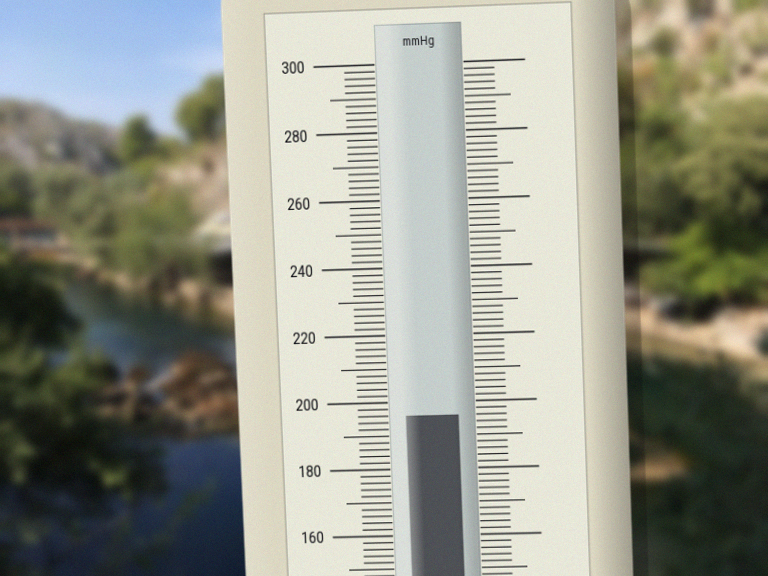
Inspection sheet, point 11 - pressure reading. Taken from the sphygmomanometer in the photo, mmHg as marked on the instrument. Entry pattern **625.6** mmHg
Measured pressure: **196** mmHg
